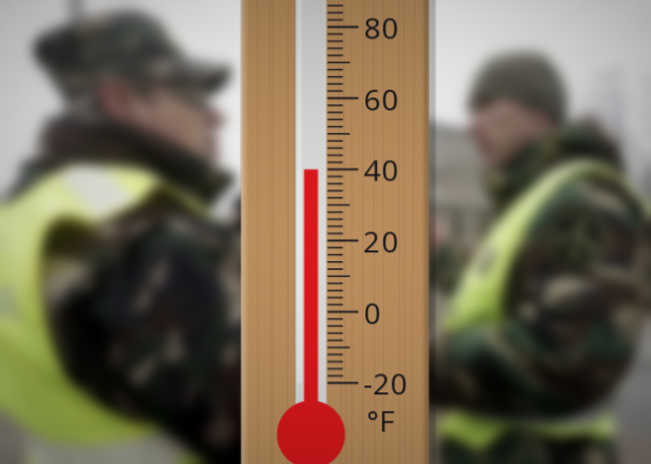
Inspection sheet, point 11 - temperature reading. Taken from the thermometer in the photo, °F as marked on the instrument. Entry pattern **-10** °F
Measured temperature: **40** °F
